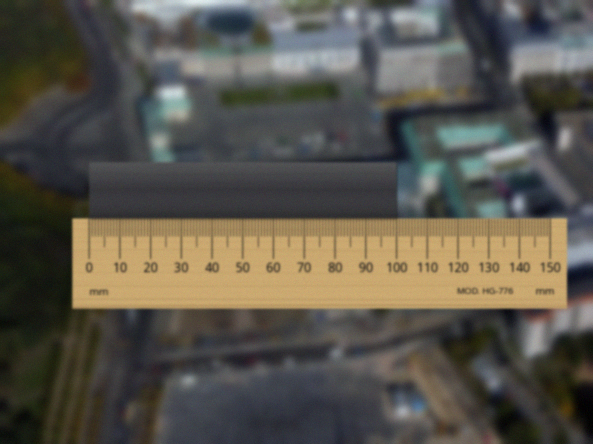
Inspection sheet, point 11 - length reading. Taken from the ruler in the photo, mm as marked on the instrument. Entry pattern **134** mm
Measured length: **100** mm
